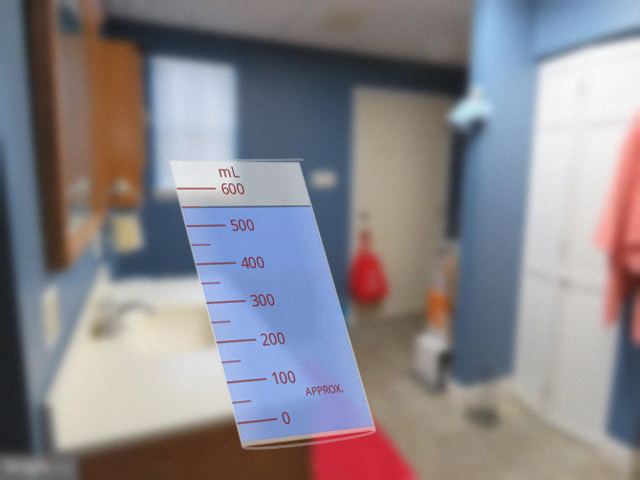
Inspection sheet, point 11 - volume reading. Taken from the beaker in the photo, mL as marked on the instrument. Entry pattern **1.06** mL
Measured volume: **550** mL
